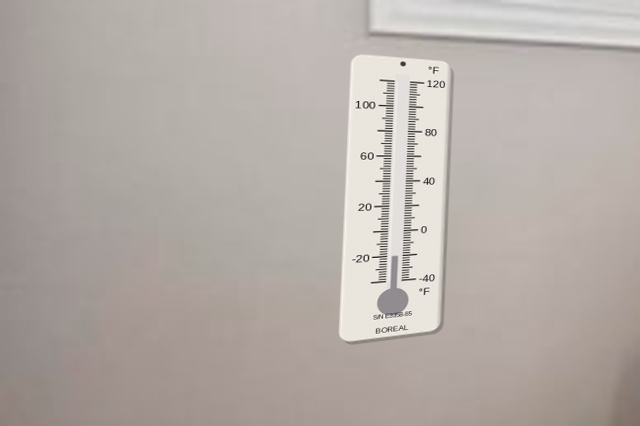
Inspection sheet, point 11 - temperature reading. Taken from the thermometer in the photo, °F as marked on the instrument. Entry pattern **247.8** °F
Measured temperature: **-20** °F
